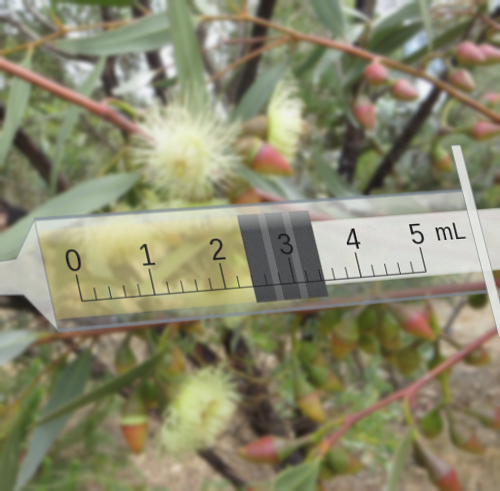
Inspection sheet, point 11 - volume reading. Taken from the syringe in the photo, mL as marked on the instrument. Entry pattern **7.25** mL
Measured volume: **2.4** mL
